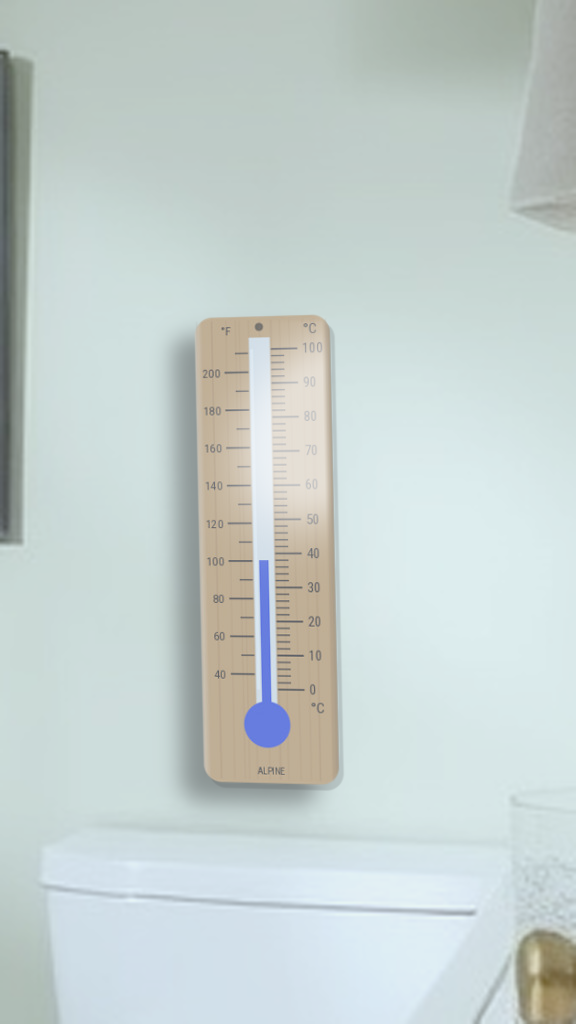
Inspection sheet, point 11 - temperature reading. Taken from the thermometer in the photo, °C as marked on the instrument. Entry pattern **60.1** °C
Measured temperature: **38** °C
